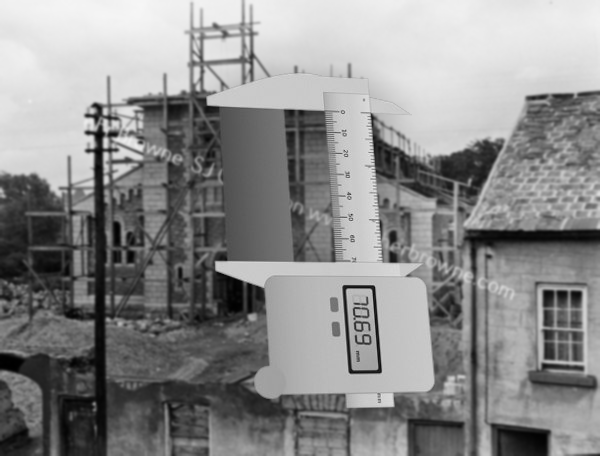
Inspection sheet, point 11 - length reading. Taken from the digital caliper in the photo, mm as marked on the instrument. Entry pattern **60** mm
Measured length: **70.69** mm
